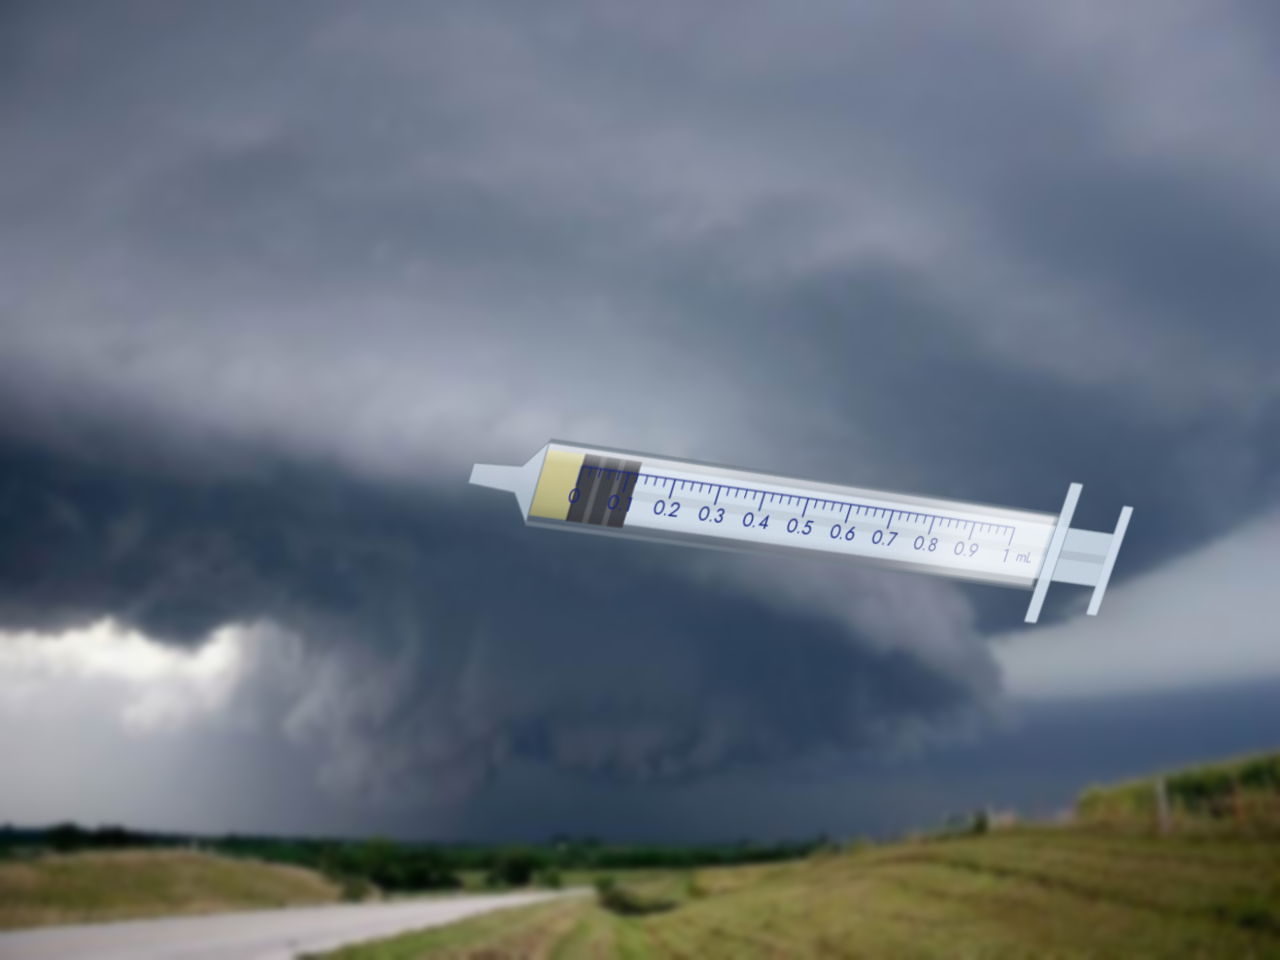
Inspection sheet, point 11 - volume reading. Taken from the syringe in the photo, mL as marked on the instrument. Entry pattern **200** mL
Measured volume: **0** mL
